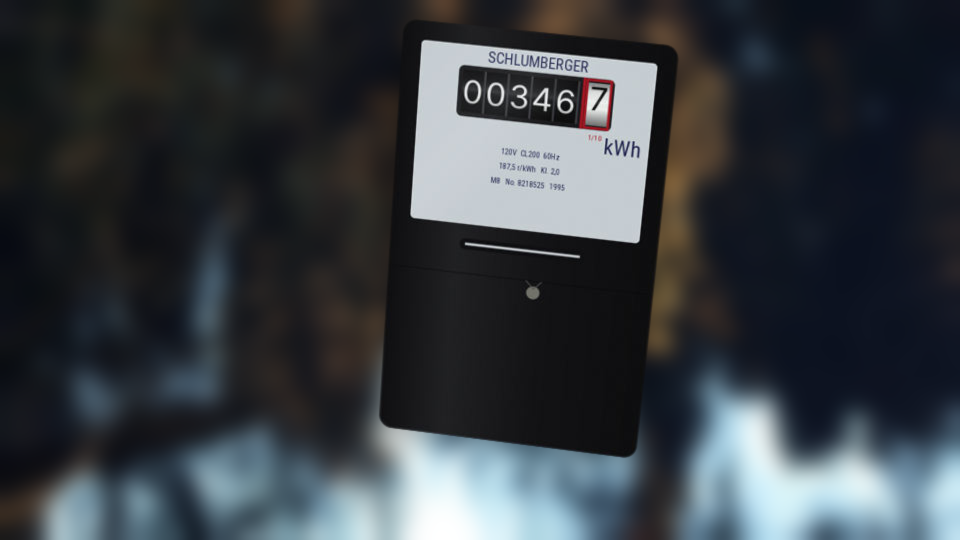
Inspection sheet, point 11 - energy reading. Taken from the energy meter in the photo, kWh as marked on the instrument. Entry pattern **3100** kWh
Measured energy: **346.7** kWh
